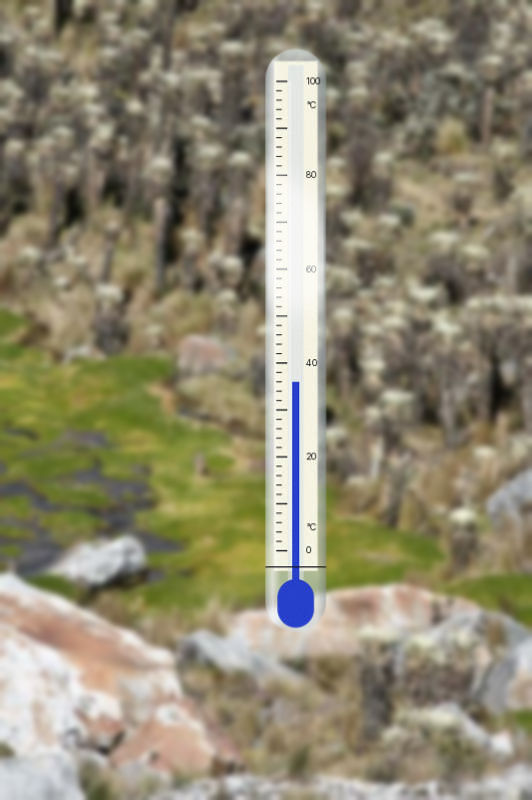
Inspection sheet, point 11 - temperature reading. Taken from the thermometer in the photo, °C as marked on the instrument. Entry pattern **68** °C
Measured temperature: **36** °C
